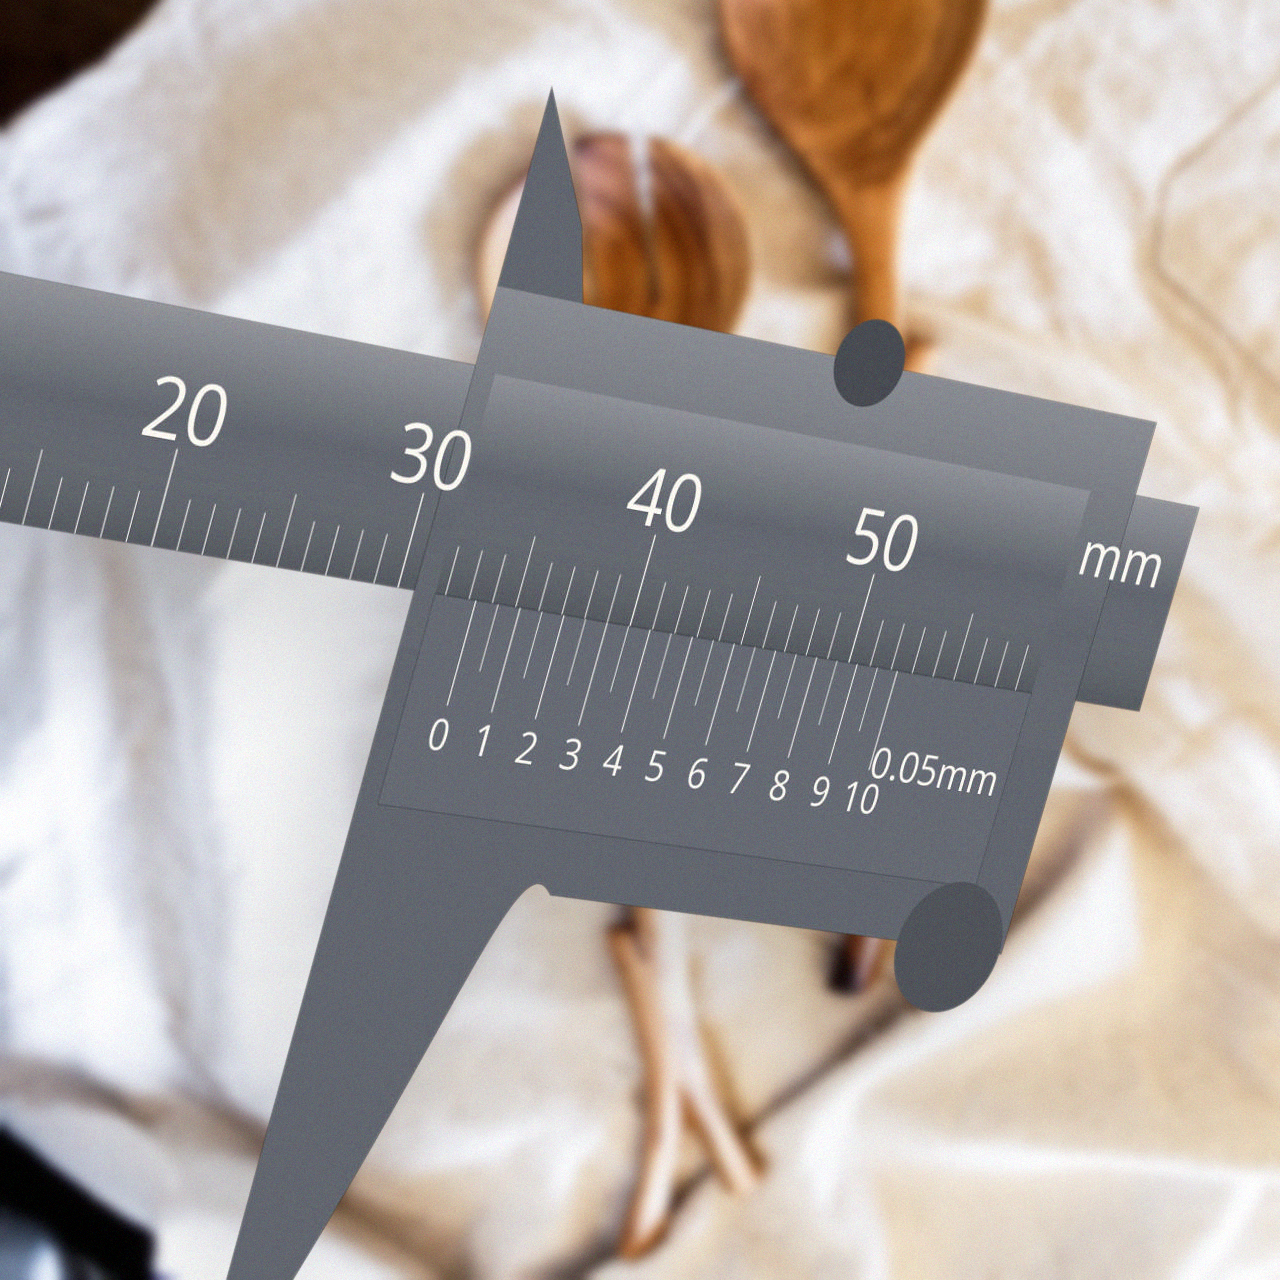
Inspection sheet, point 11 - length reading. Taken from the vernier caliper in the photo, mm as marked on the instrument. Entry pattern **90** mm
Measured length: **33.3** mm
